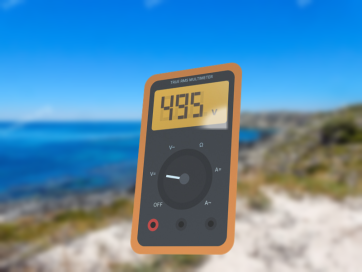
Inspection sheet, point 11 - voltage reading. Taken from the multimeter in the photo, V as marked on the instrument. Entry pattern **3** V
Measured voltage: **495** V
